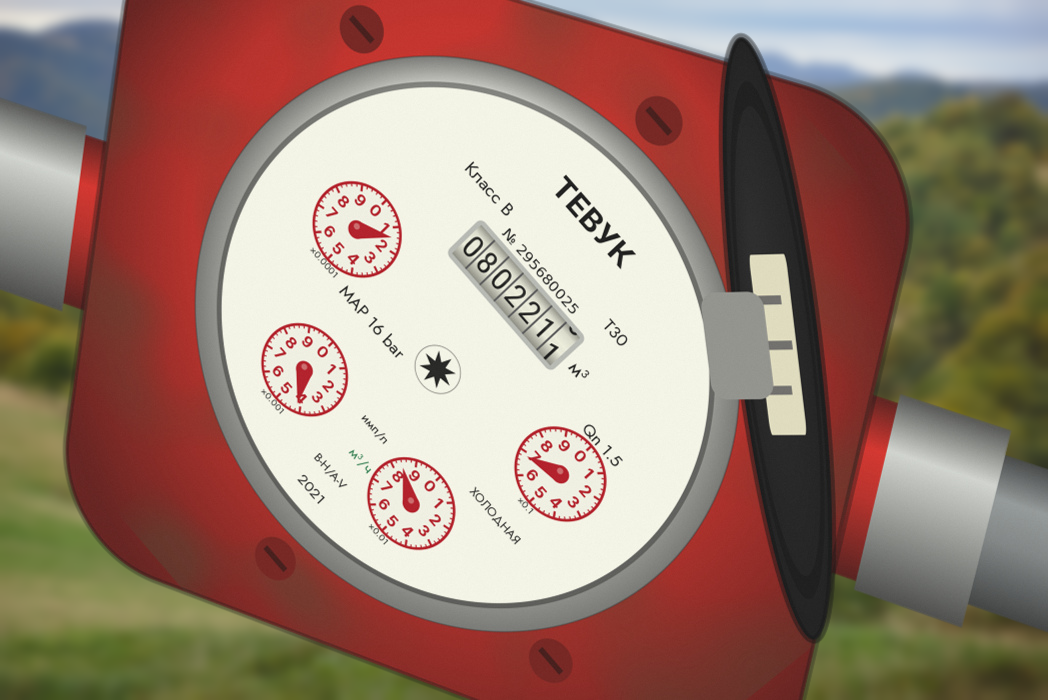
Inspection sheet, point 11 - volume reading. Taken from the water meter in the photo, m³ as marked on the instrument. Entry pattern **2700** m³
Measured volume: **802210.6841** m³
